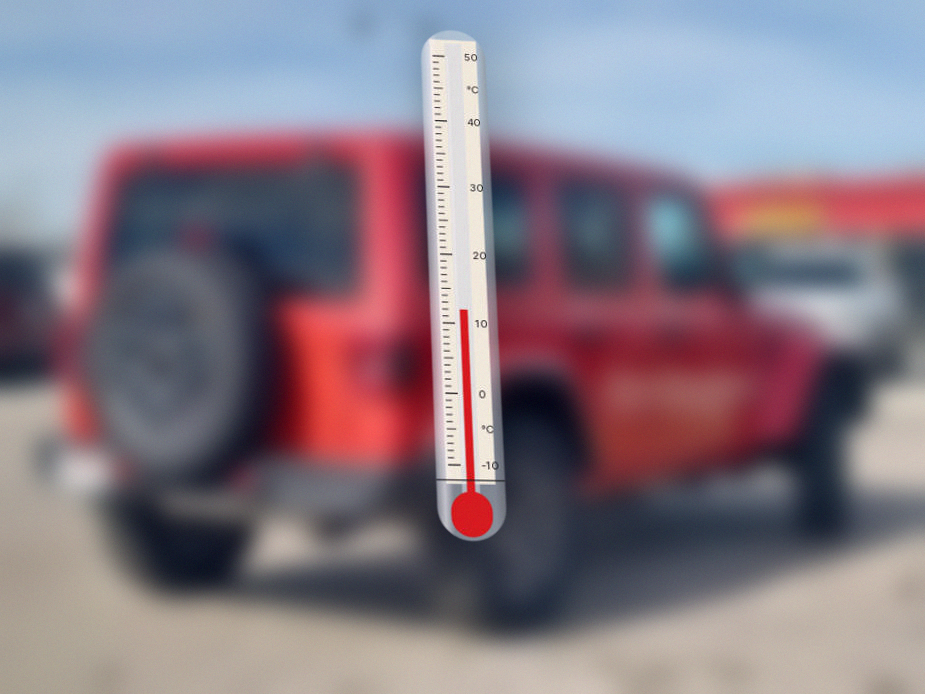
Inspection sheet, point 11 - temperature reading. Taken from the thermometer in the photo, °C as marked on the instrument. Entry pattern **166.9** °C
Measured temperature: **12** °C
